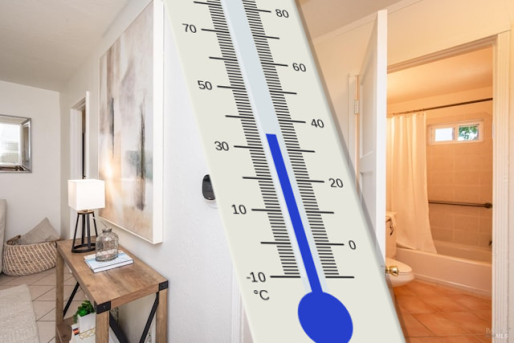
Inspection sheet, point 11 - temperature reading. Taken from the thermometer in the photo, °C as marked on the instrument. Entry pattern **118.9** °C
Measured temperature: **35** °C
